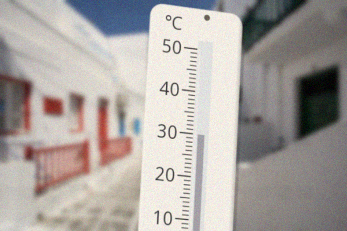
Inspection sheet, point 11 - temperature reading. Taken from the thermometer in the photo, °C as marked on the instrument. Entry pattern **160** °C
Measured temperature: **30** °C
